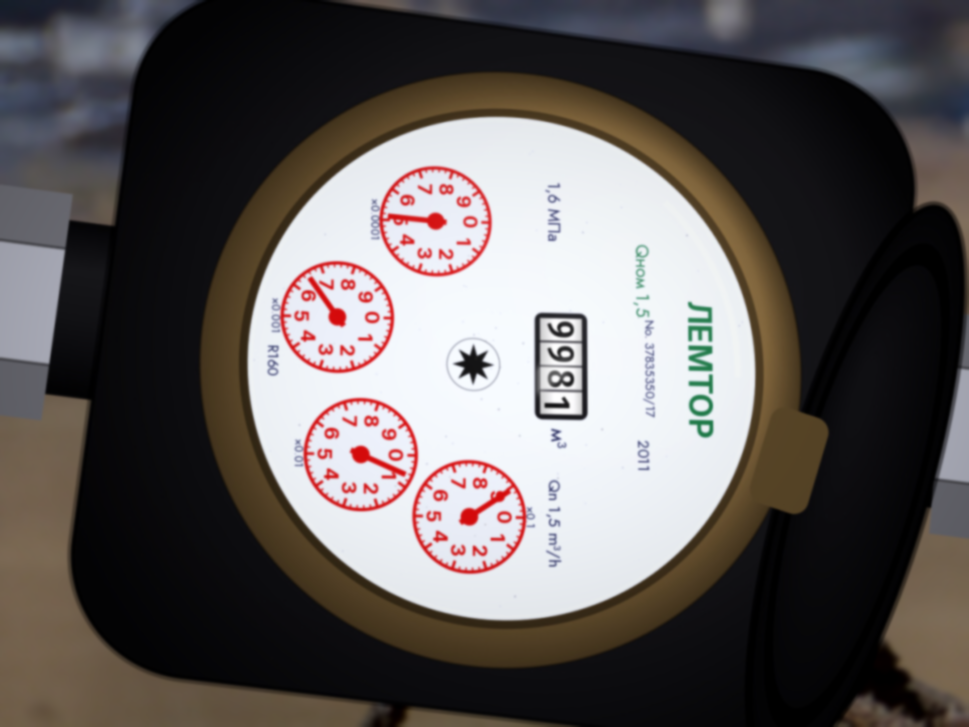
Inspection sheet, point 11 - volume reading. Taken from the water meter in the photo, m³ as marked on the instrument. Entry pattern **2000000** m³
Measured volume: **9980.9065** m³
